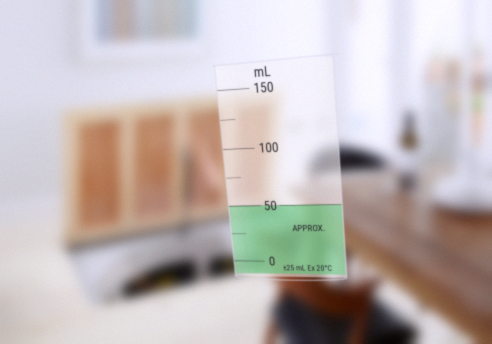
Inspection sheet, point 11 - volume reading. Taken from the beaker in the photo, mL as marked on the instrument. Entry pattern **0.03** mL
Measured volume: **50** mL
